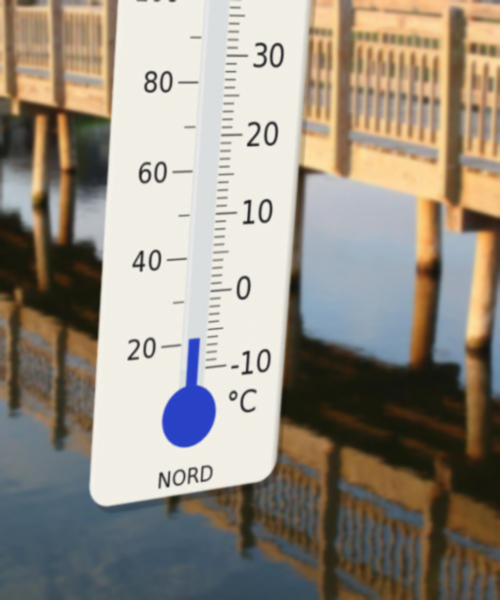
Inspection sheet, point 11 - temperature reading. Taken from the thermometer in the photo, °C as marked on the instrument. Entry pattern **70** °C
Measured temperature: **-6** °C
